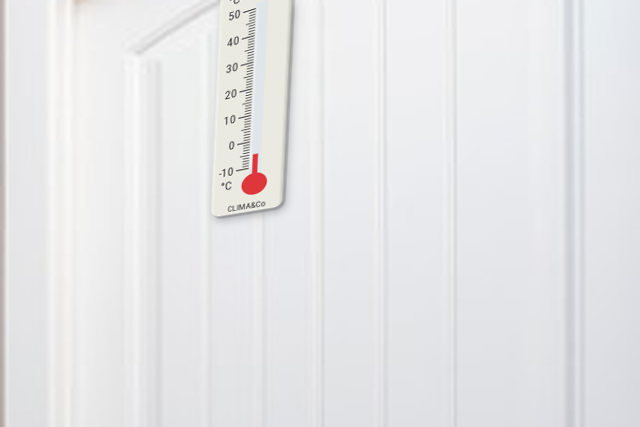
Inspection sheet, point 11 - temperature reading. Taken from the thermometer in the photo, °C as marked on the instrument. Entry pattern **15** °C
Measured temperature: **-5** °C
